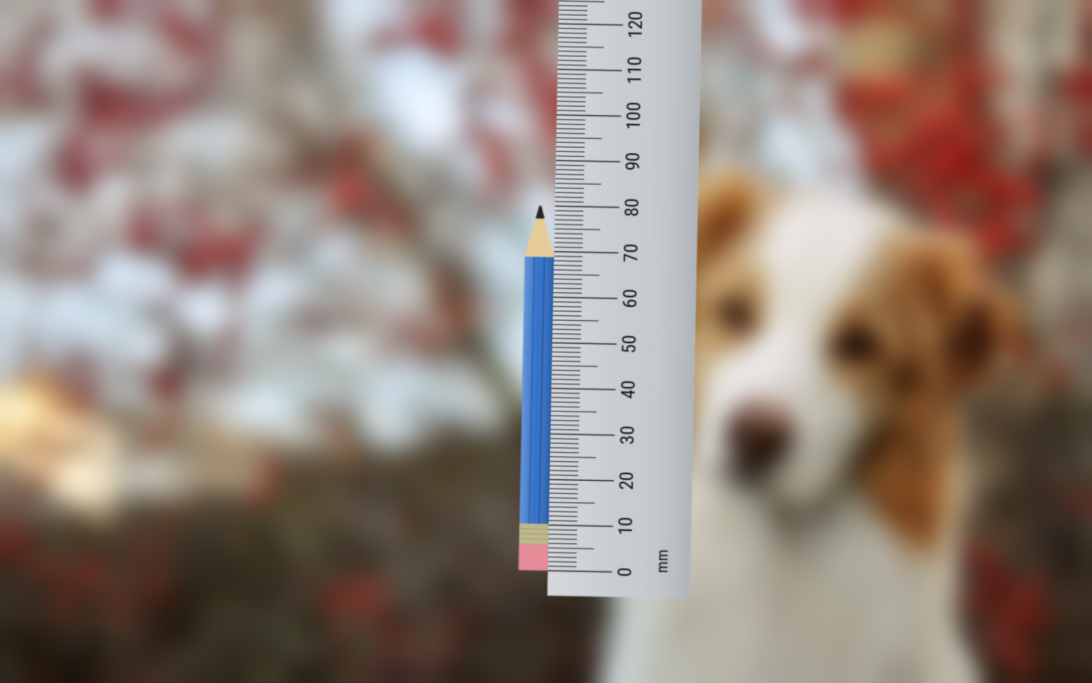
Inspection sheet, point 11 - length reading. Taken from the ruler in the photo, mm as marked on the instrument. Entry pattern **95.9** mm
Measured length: **80** mm
